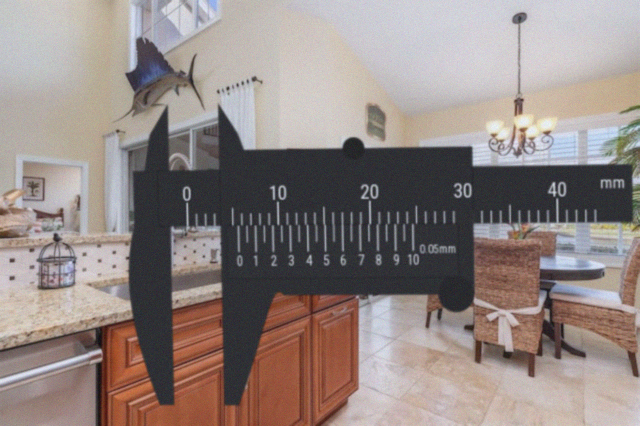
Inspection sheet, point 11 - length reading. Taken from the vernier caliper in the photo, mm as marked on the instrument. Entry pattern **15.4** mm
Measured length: **5.6** mm
